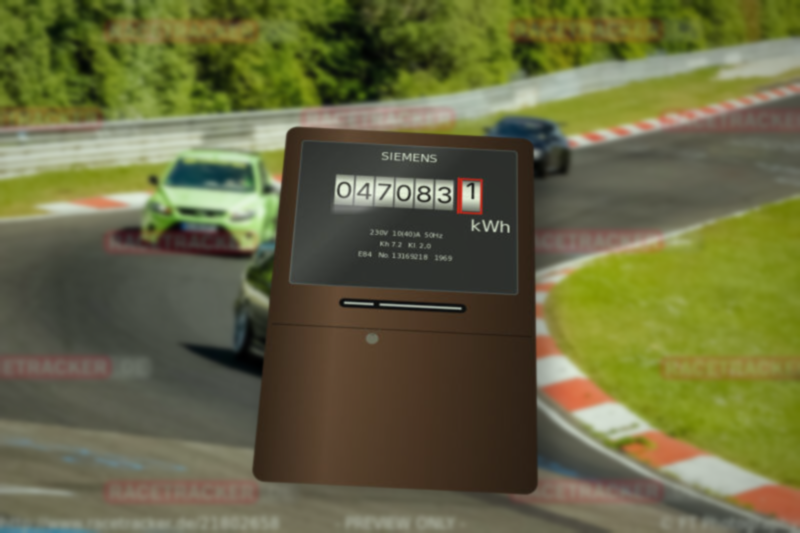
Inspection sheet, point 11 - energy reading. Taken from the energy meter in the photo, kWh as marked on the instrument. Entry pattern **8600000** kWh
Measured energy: **47083.1** kWh
